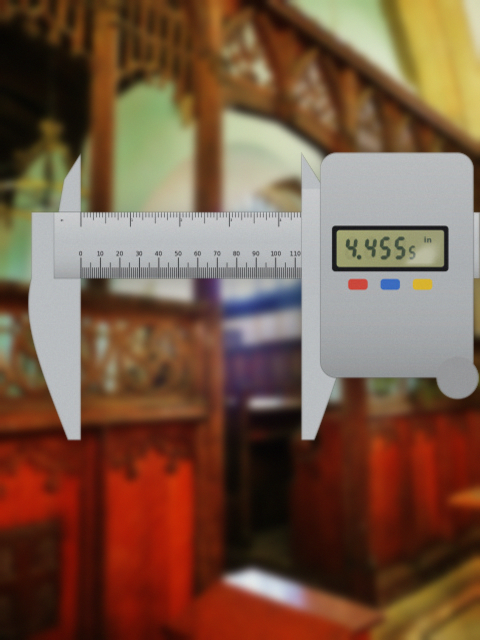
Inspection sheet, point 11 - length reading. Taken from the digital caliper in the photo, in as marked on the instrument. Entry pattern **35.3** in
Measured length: **4.4555** in
